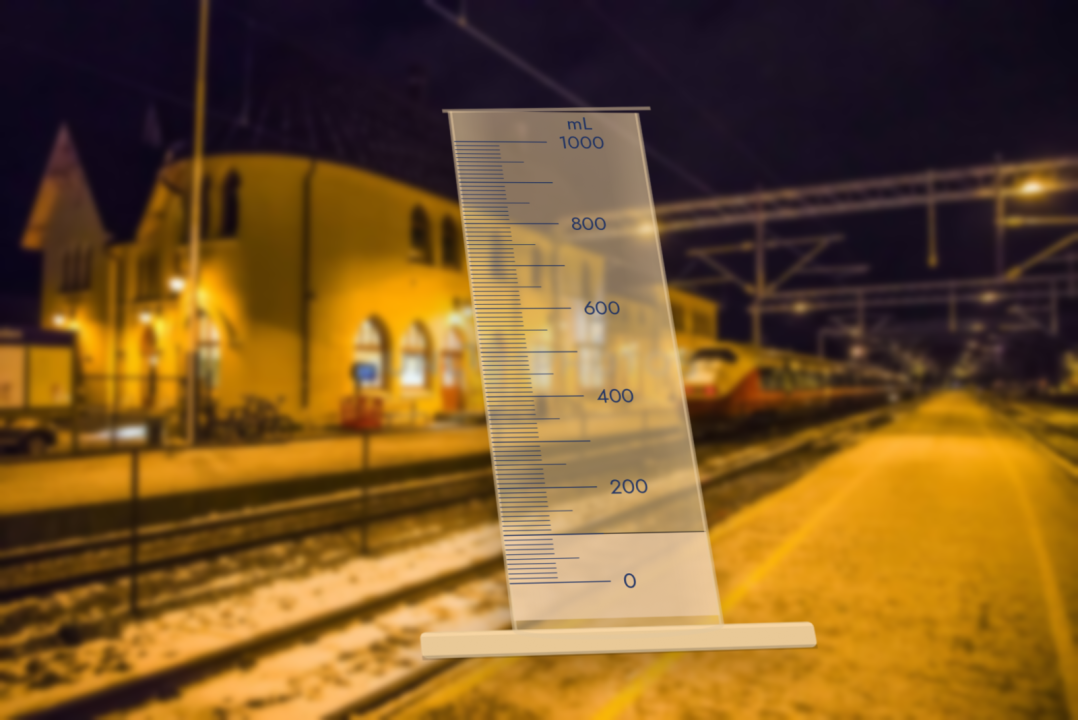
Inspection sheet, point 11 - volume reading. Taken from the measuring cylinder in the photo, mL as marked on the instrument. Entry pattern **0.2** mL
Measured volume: **100** mL
